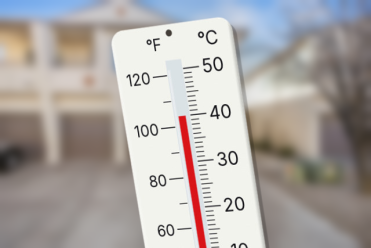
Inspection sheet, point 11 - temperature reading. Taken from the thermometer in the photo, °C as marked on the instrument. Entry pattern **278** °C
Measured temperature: **40** °C
